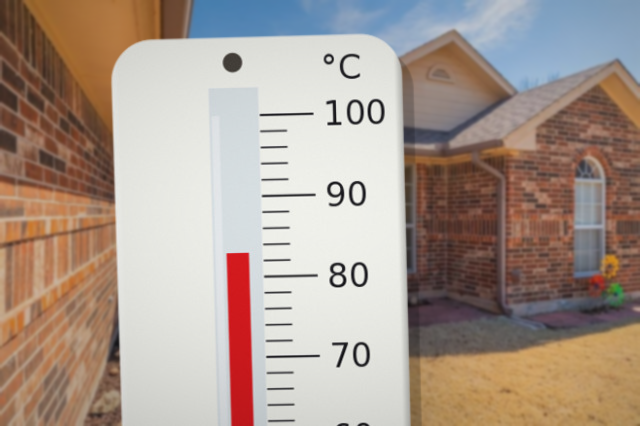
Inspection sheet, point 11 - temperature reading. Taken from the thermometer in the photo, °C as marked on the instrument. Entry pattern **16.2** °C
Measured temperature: **83** °C
